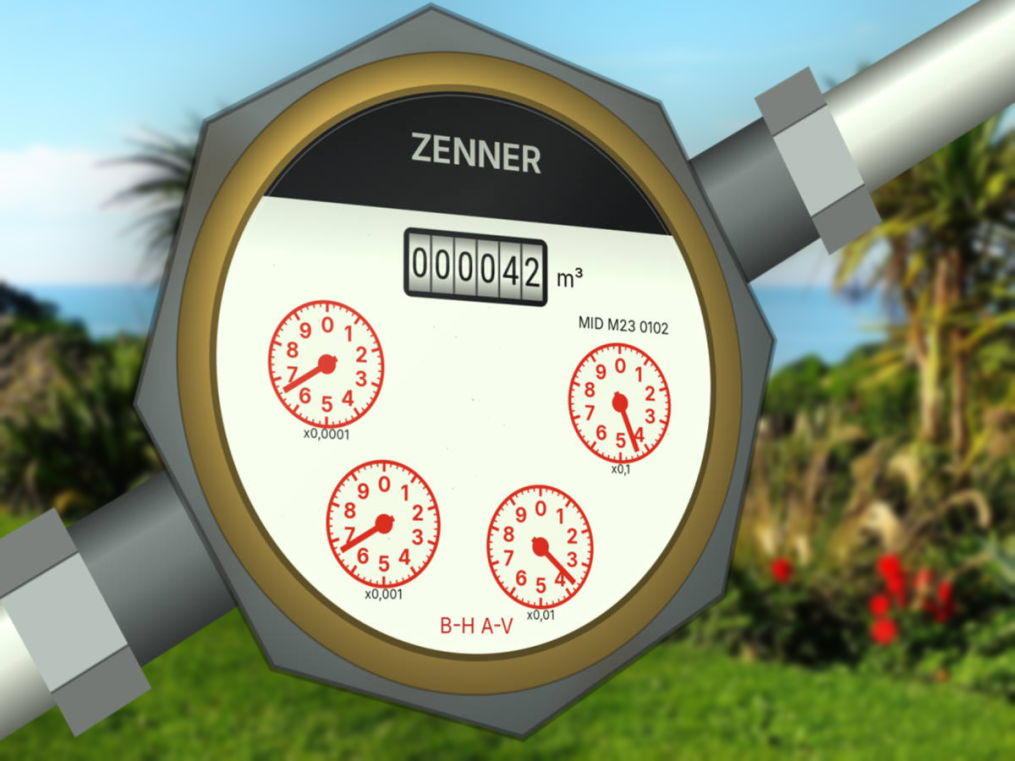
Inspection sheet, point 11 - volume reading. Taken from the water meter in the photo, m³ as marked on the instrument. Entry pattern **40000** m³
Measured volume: **42.4366** m³
